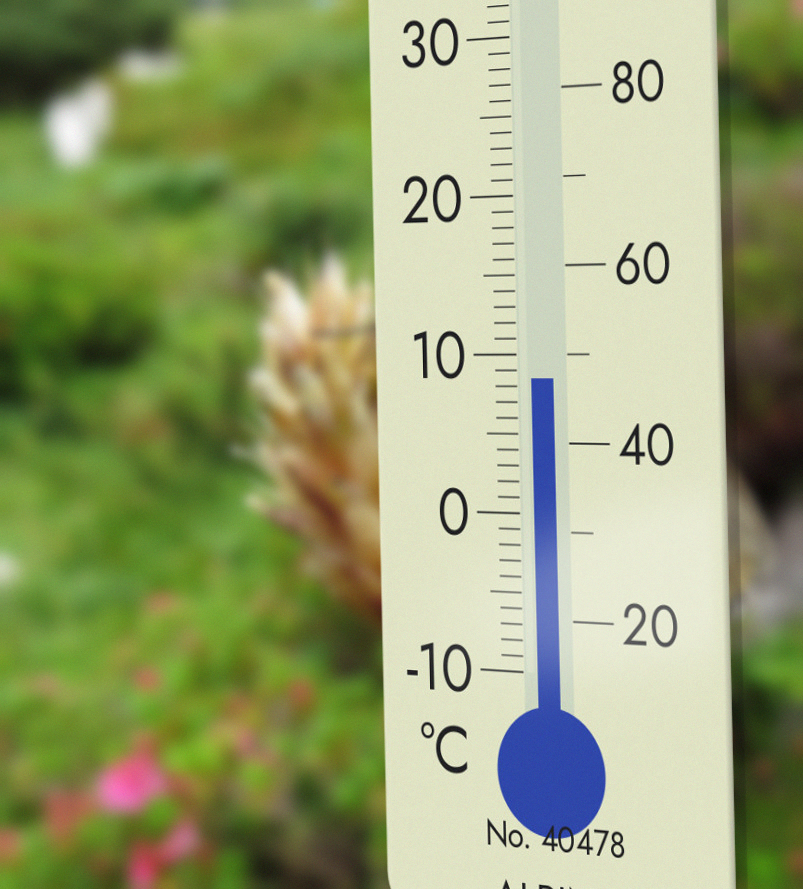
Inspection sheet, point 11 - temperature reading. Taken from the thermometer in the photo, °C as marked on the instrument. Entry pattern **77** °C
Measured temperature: **8.5** °C
